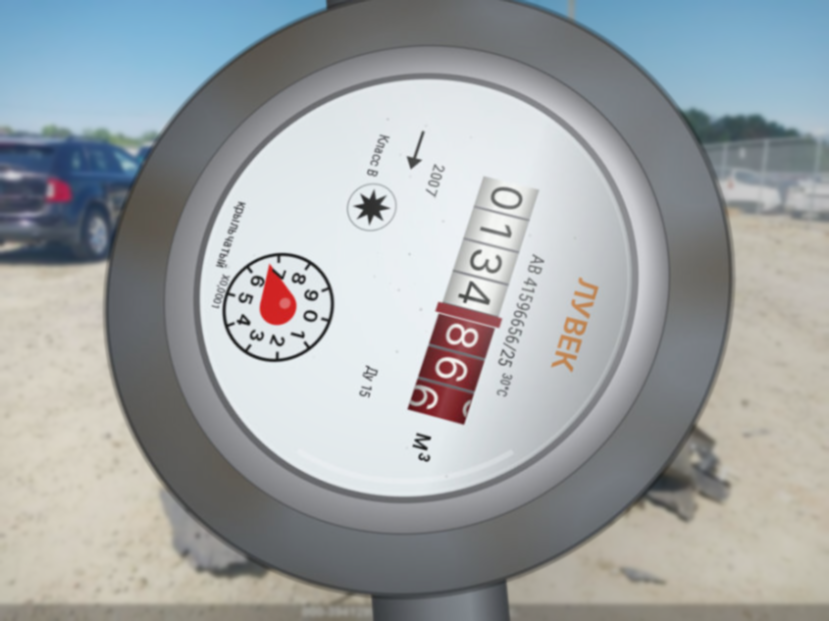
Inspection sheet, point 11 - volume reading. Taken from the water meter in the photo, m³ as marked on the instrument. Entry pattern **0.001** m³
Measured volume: **134.8656** m³
